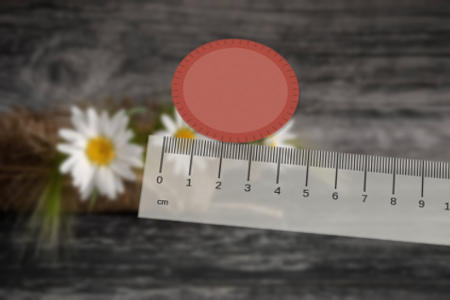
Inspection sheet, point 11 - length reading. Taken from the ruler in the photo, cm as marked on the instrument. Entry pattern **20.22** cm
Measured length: **4.5** cm
